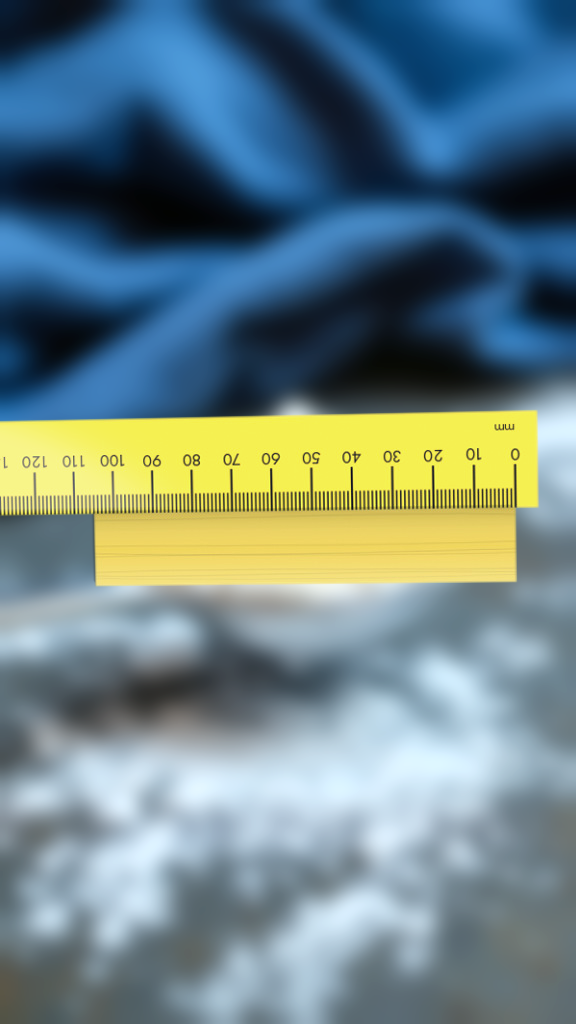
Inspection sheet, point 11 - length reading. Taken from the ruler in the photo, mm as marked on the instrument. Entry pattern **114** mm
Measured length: **105** mm
